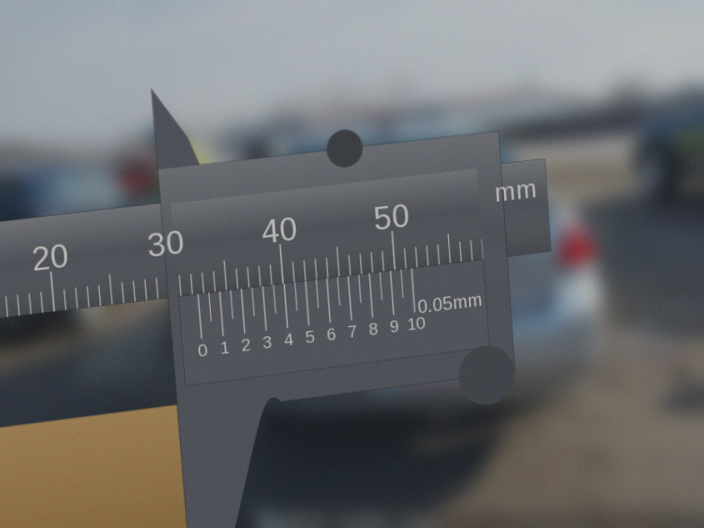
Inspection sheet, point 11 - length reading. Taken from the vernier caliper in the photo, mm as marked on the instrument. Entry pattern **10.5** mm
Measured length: **32.5** mm
